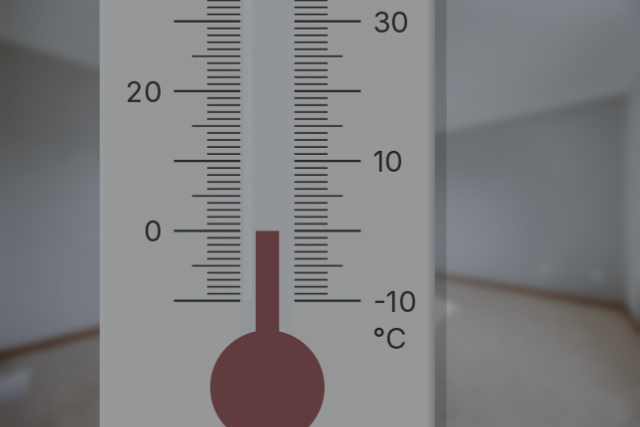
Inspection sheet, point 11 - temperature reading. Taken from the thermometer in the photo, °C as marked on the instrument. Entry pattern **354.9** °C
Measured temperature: **0** °C
